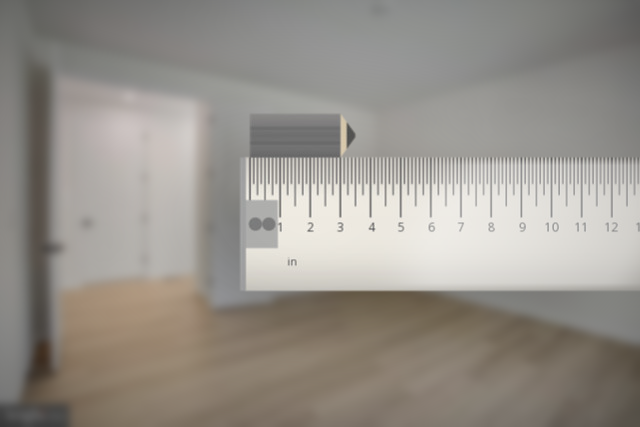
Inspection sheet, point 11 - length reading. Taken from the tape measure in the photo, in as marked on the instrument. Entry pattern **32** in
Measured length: **3.5** in
